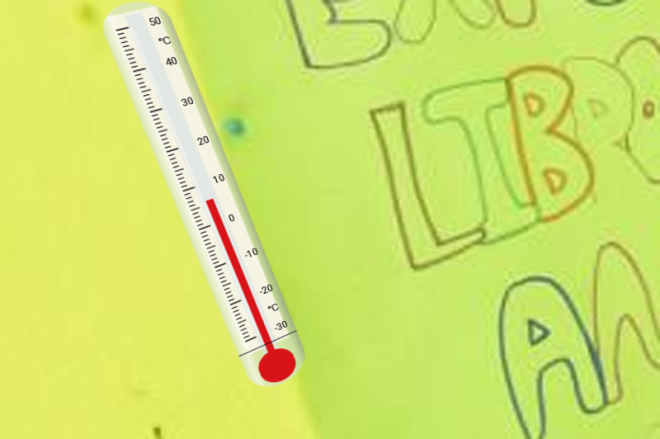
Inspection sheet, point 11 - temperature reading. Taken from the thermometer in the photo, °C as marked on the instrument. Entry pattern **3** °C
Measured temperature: **6** °C
